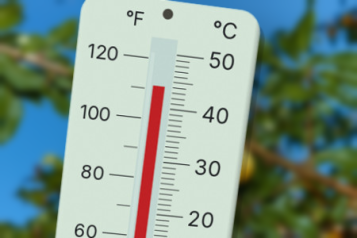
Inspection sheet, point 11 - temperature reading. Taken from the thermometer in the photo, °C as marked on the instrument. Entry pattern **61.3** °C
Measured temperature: **44** °C
